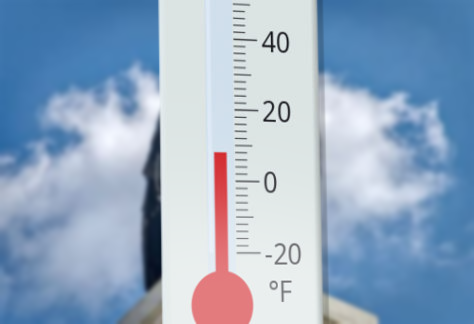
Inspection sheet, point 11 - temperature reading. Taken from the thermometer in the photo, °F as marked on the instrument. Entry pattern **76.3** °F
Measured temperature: **8** °F
